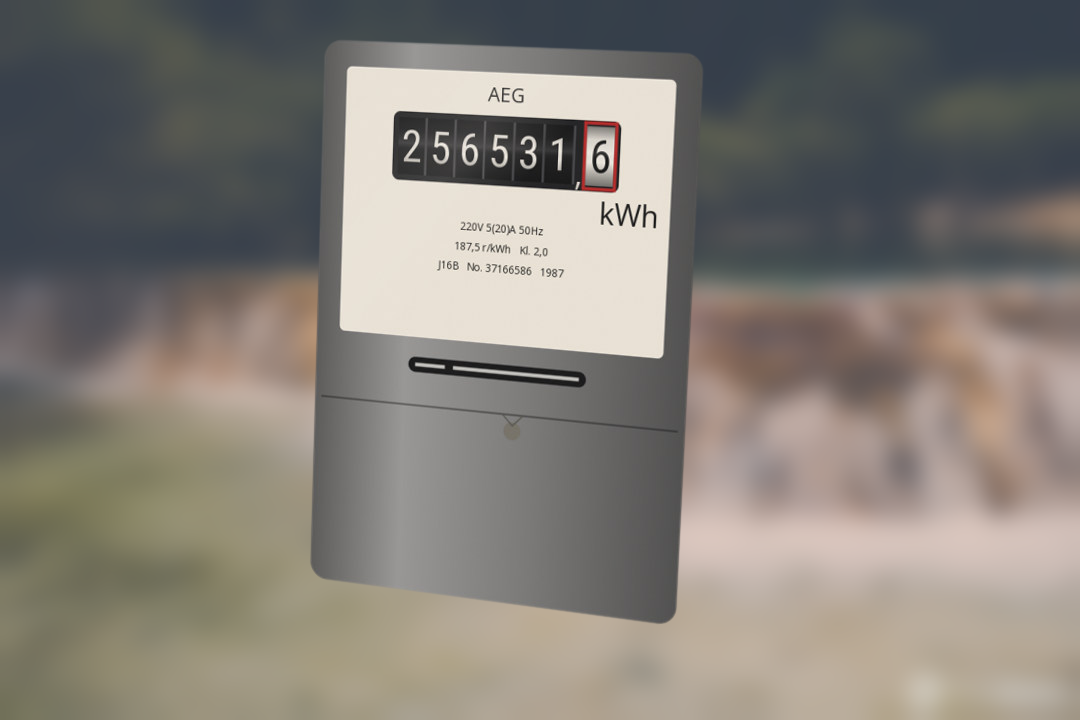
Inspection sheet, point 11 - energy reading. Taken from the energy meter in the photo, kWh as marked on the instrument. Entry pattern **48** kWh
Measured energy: **256531.6** kWh
